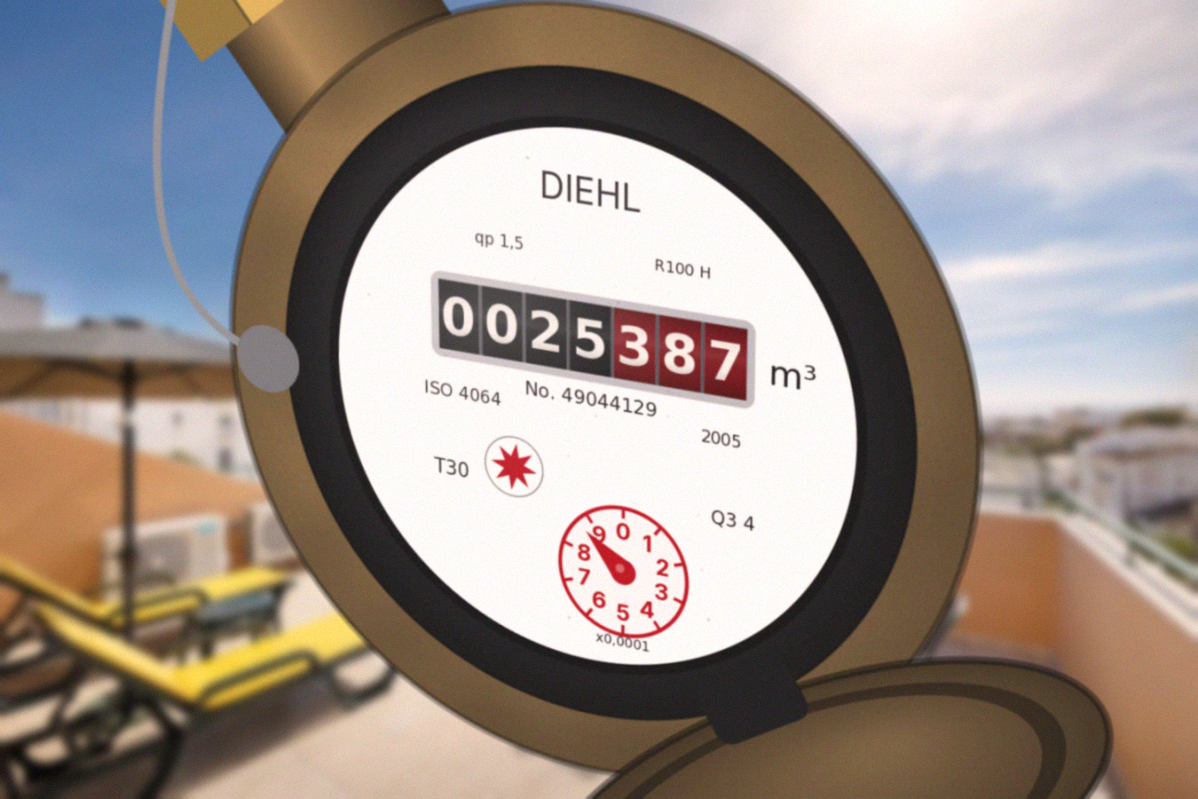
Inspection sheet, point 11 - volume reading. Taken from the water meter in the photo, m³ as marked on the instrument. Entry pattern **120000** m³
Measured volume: **25.3878** m³
